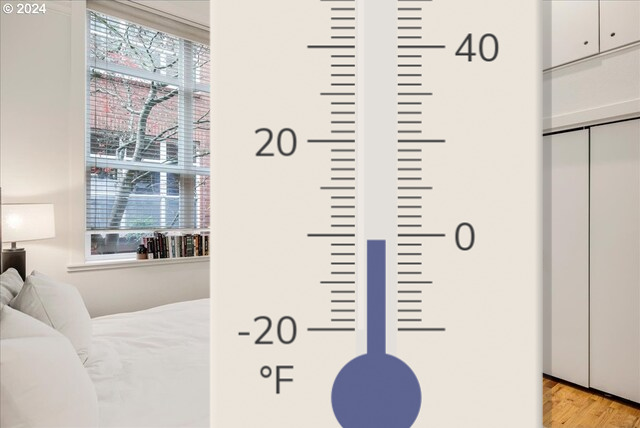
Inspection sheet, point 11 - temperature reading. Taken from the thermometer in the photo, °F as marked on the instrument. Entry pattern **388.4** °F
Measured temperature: **-1** °F
